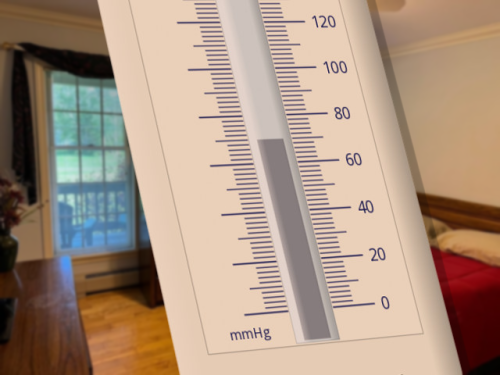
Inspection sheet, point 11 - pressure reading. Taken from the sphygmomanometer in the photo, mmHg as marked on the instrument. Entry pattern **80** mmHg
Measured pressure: **70** mmHg
